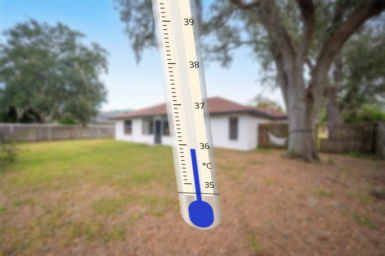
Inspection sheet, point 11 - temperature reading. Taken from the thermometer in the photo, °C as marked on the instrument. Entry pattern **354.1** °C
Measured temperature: **35.9** °C
